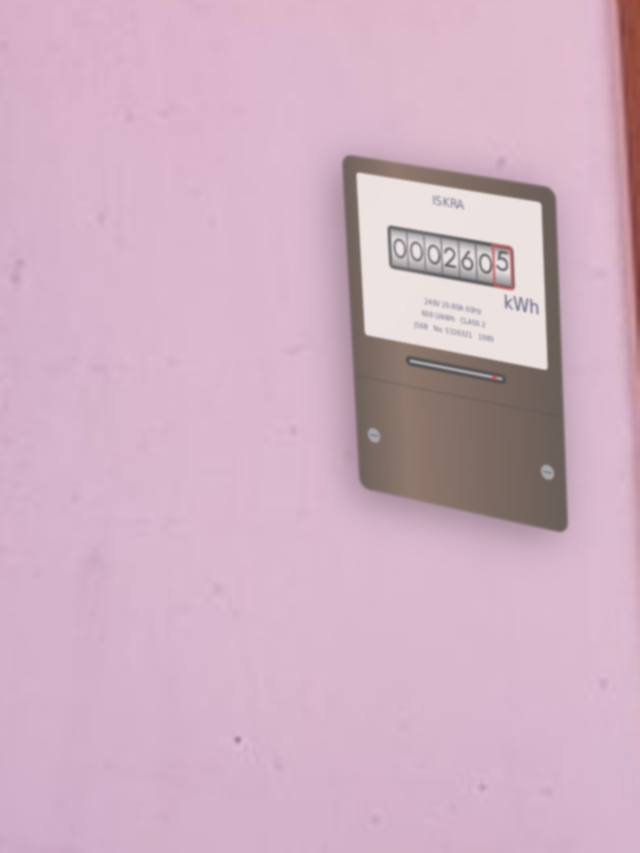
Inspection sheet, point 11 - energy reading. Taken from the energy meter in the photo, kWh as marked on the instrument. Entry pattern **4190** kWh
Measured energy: **260.5** kWh
